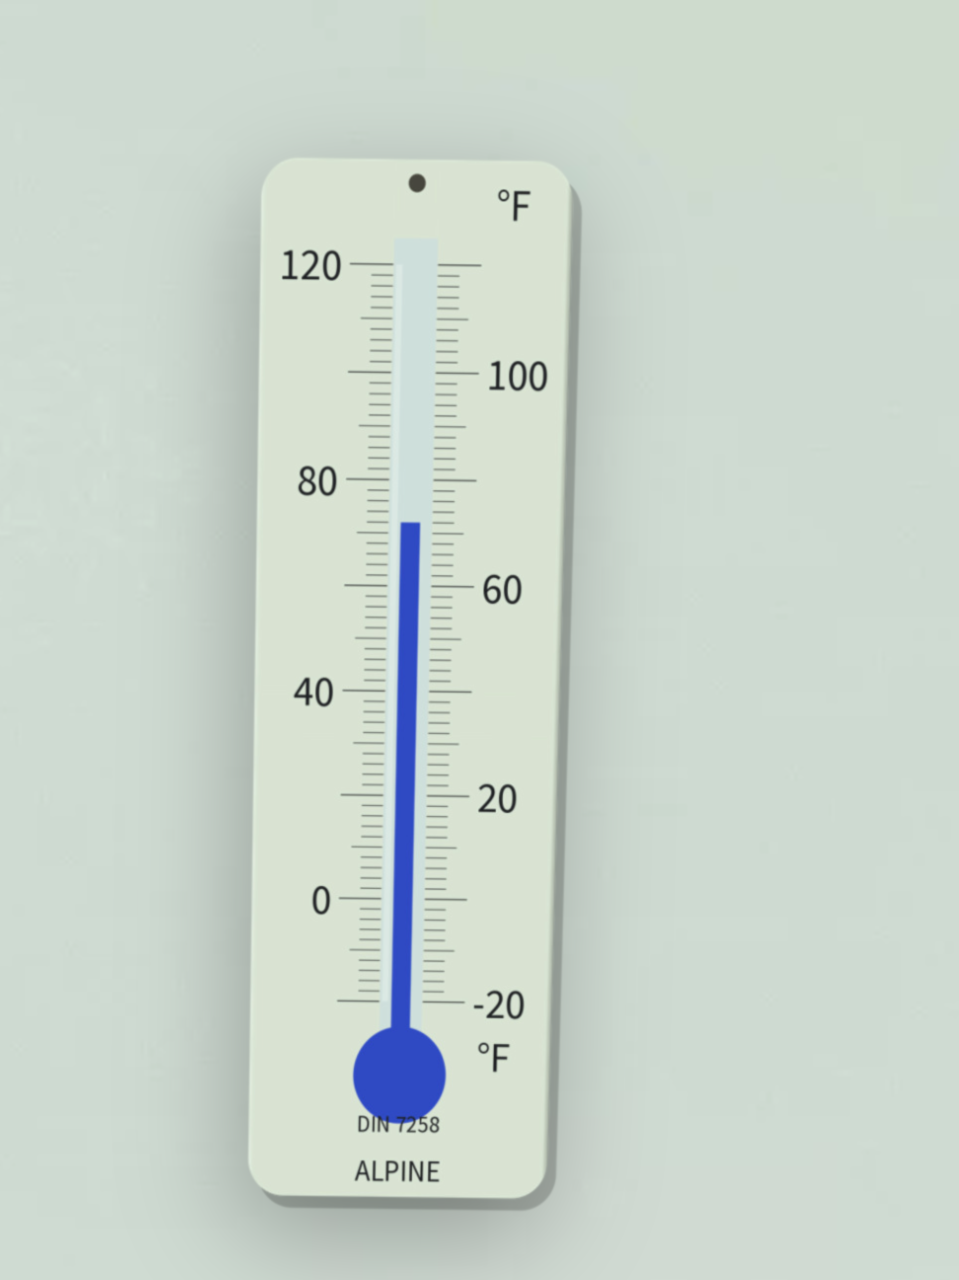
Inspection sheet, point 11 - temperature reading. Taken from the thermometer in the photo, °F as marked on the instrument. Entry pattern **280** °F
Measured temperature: **72** °F
